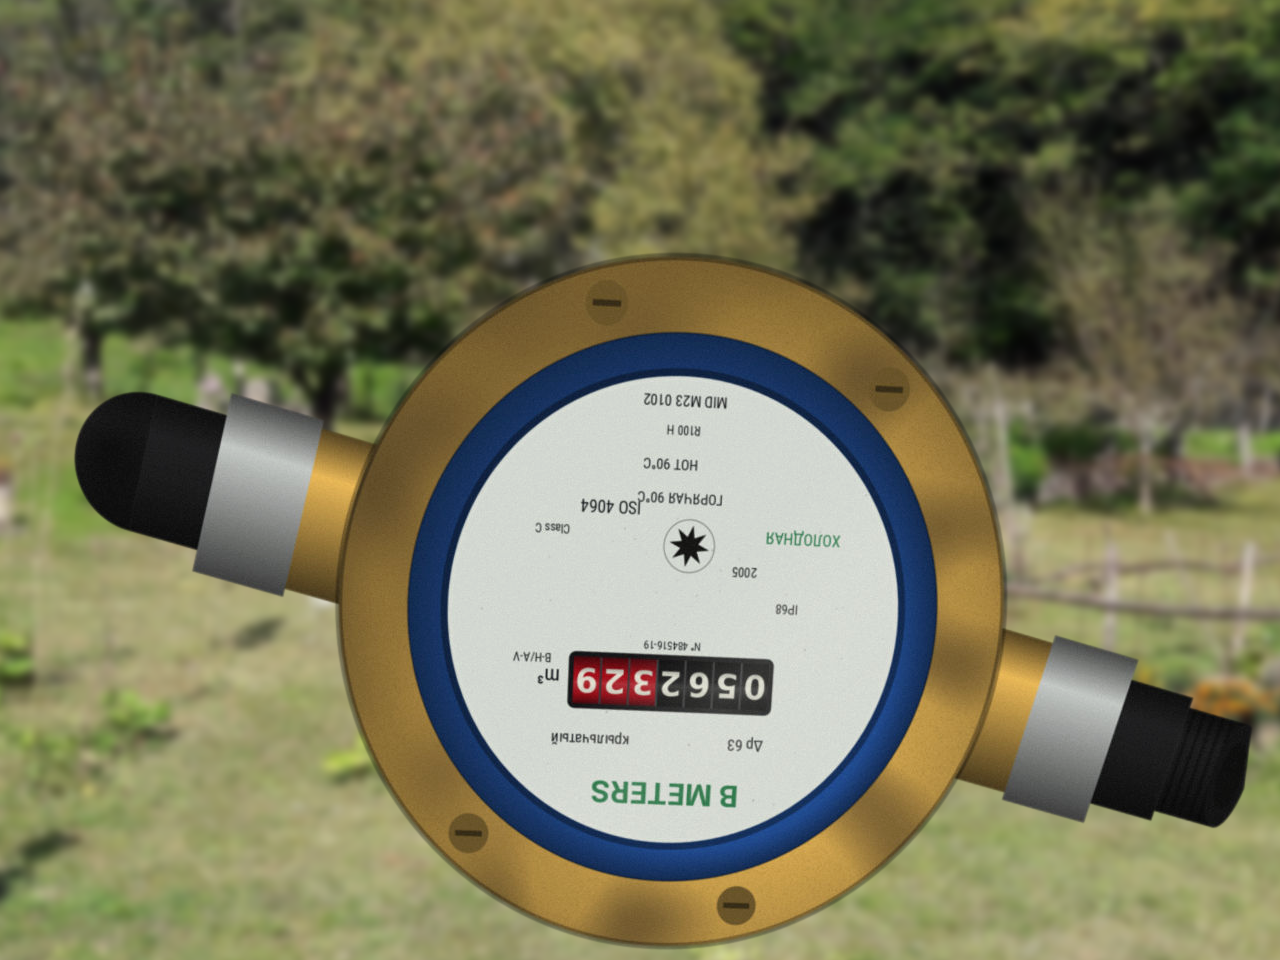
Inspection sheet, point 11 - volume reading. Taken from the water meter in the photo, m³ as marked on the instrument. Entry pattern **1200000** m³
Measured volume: **562.329** m³
